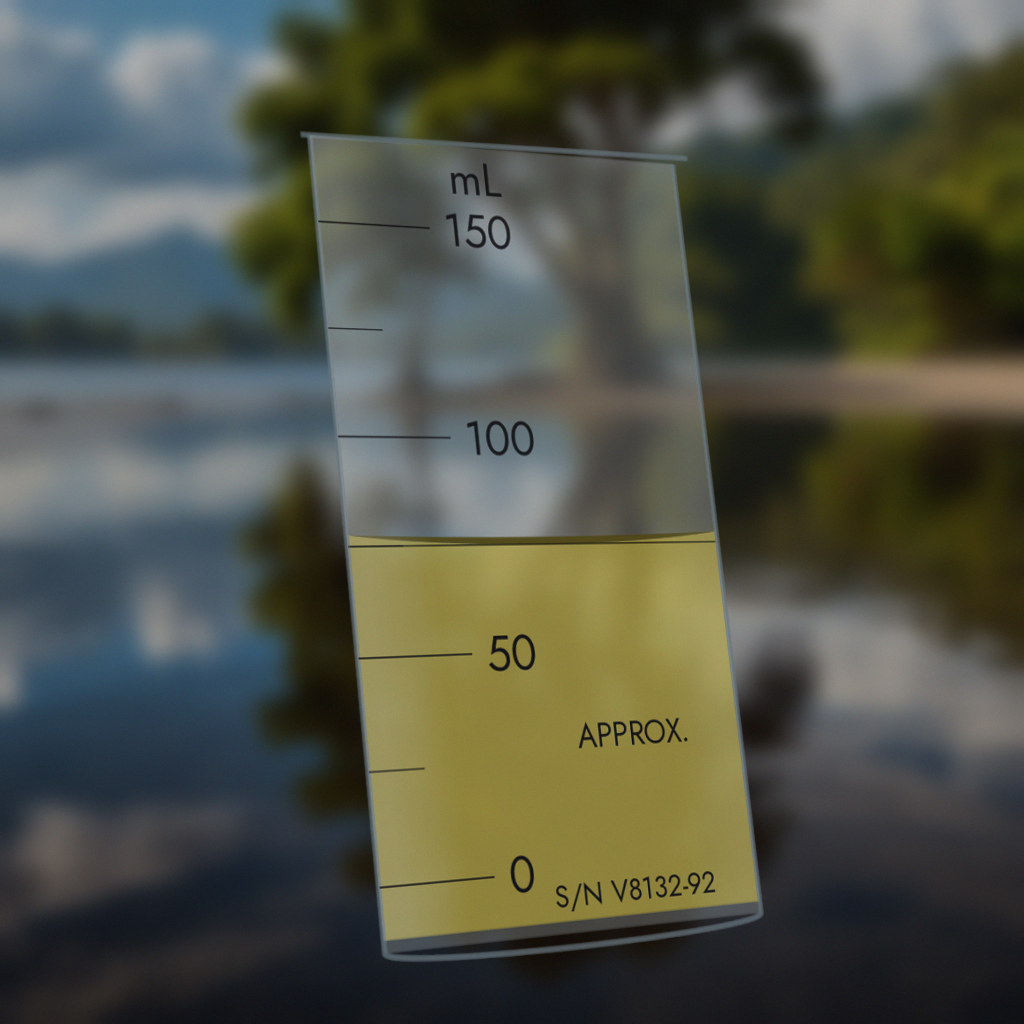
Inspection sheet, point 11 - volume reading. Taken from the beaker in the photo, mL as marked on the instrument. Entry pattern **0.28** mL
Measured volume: **75** mL
